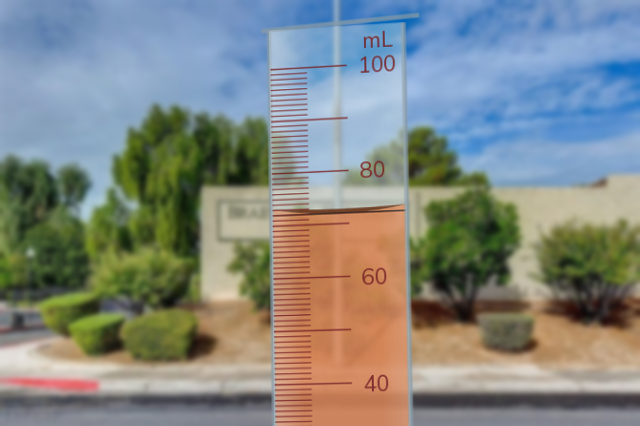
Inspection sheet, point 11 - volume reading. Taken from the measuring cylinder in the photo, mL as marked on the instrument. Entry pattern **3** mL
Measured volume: **72** mL
